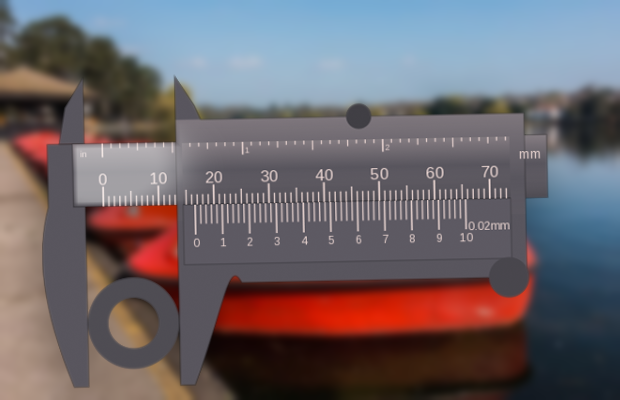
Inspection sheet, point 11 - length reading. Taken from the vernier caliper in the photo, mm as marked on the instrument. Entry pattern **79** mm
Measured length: **16.6** mm
